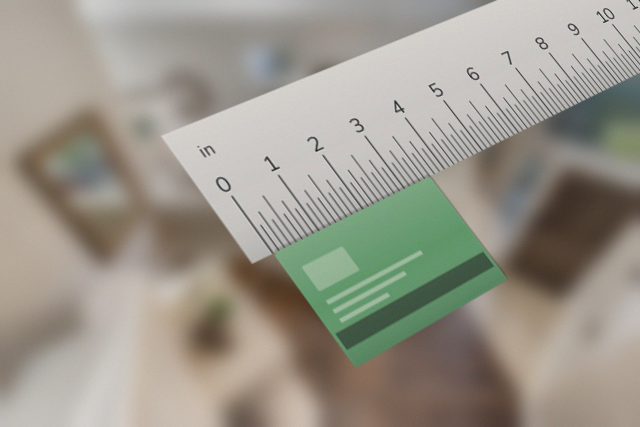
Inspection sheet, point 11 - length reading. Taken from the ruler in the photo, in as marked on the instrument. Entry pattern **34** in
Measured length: **3.625** in
